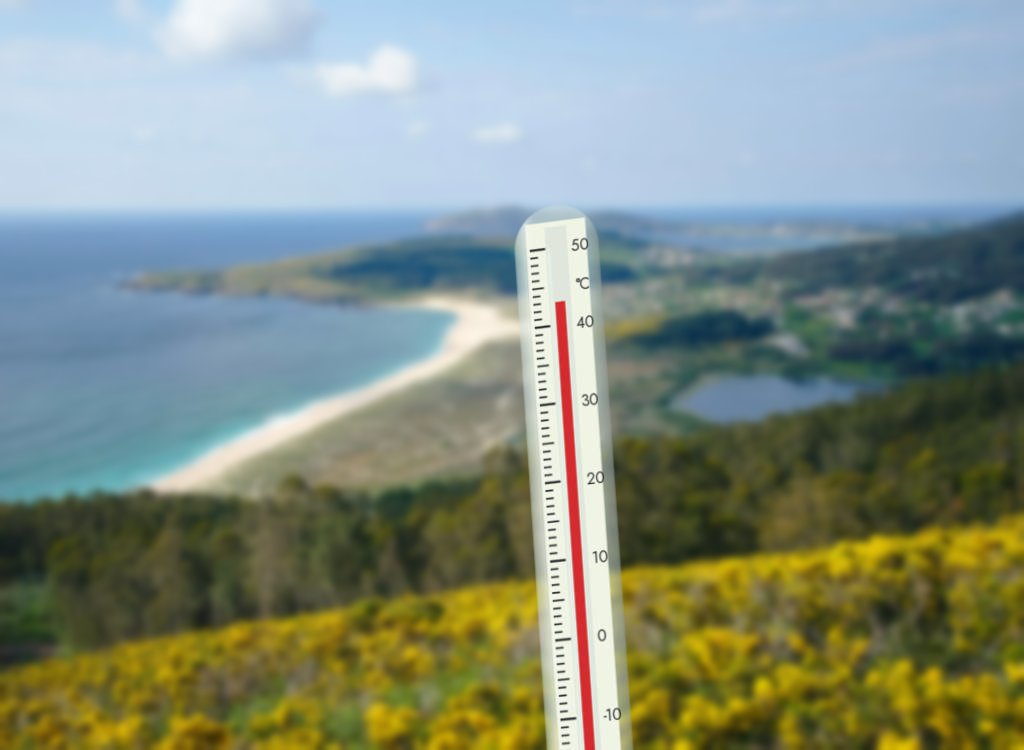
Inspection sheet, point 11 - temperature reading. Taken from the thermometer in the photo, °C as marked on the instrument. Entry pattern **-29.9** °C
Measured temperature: **43** °C
